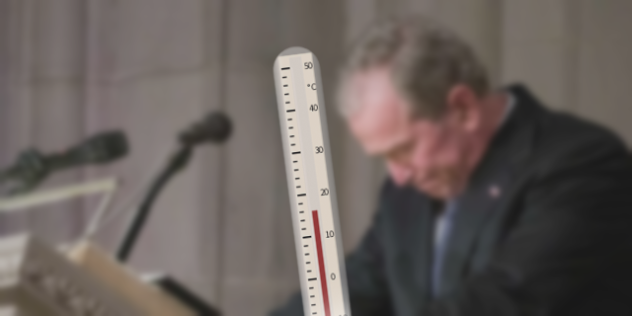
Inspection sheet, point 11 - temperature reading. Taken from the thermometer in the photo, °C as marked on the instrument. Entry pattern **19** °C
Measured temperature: **16** °C
